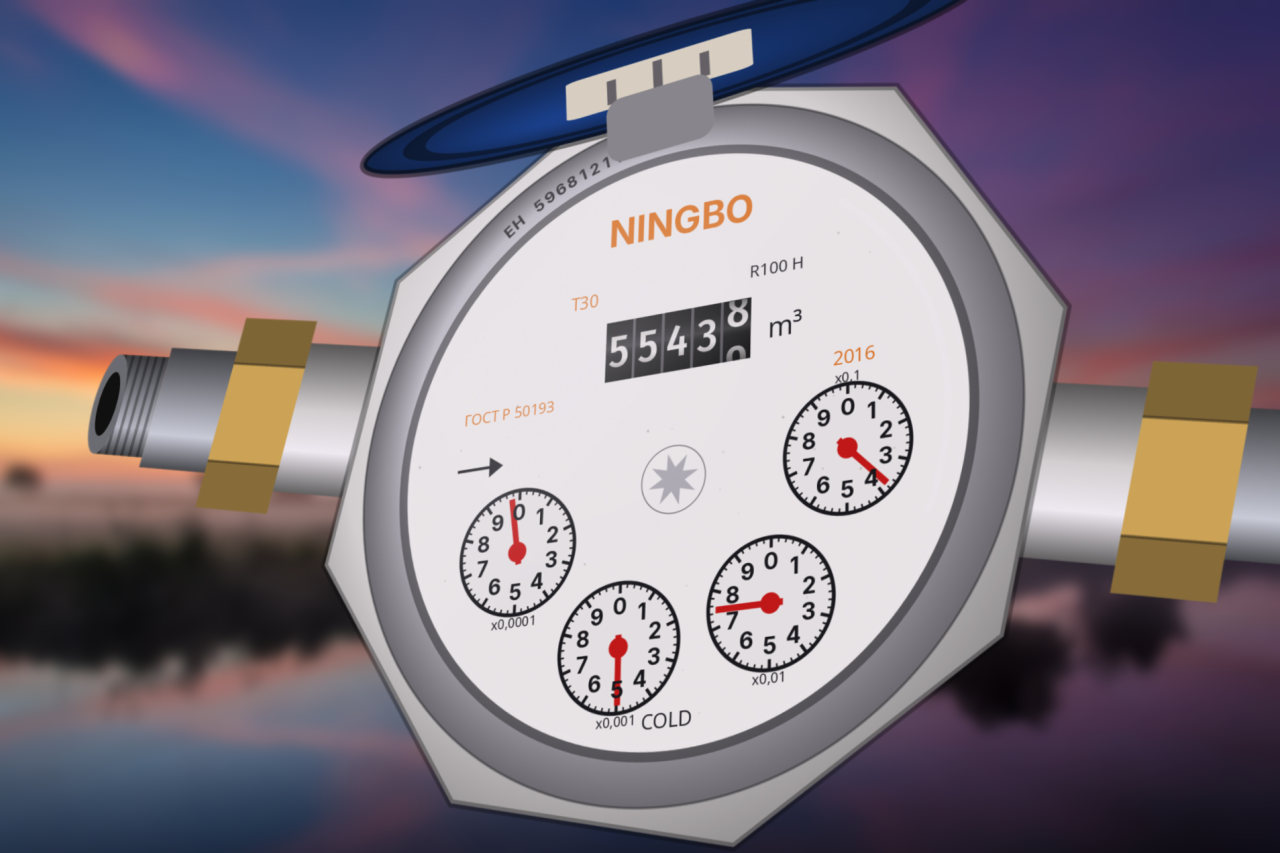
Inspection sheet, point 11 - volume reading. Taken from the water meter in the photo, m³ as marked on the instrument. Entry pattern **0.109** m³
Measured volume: **55438.3749** m³
